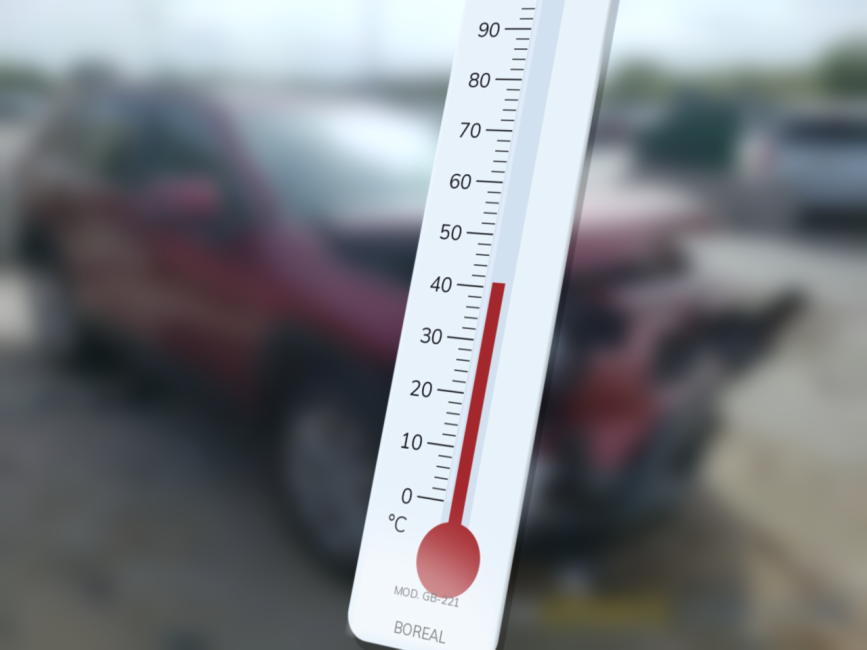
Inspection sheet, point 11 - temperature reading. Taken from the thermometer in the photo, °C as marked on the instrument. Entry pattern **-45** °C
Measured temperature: **41** °C
